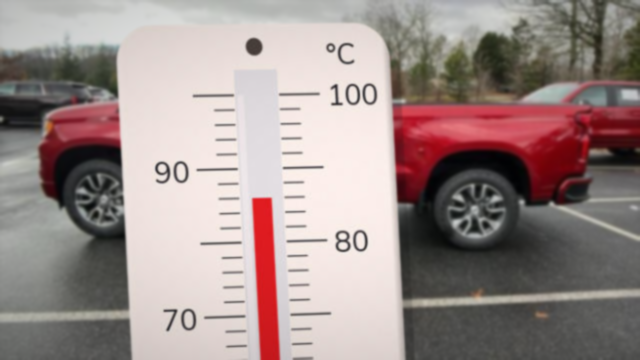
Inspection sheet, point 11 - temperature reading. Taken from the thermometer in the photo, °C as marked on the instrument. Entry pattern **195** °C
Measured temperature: **86** °C
